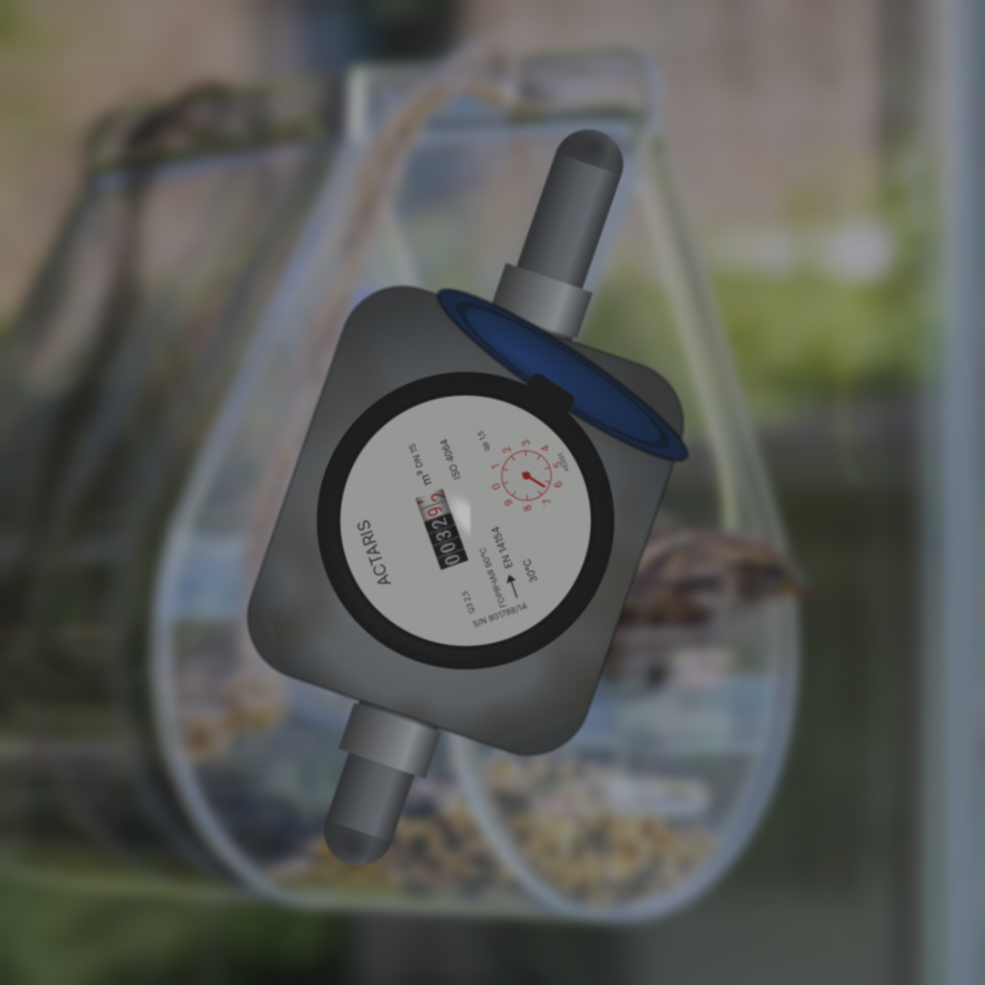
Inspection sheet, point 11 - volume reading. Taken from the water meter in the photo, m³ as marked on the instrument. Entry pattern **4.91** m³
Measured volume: **32.916** m³
